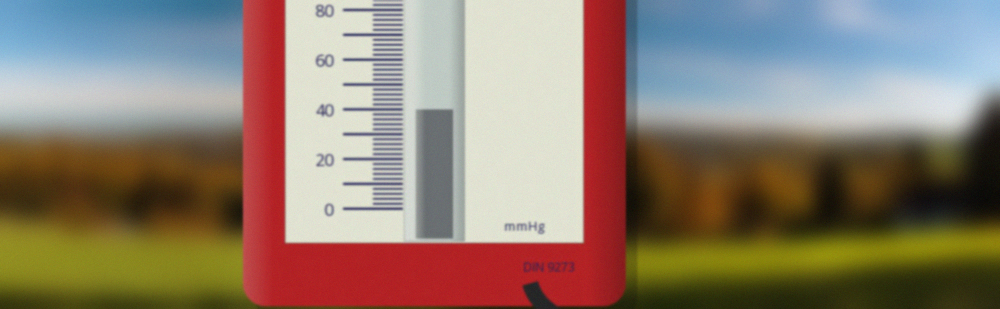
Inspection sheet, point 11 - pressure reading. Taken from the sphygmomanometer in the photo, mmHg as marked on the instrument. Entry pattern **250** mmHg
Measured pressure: **40** mmHg
